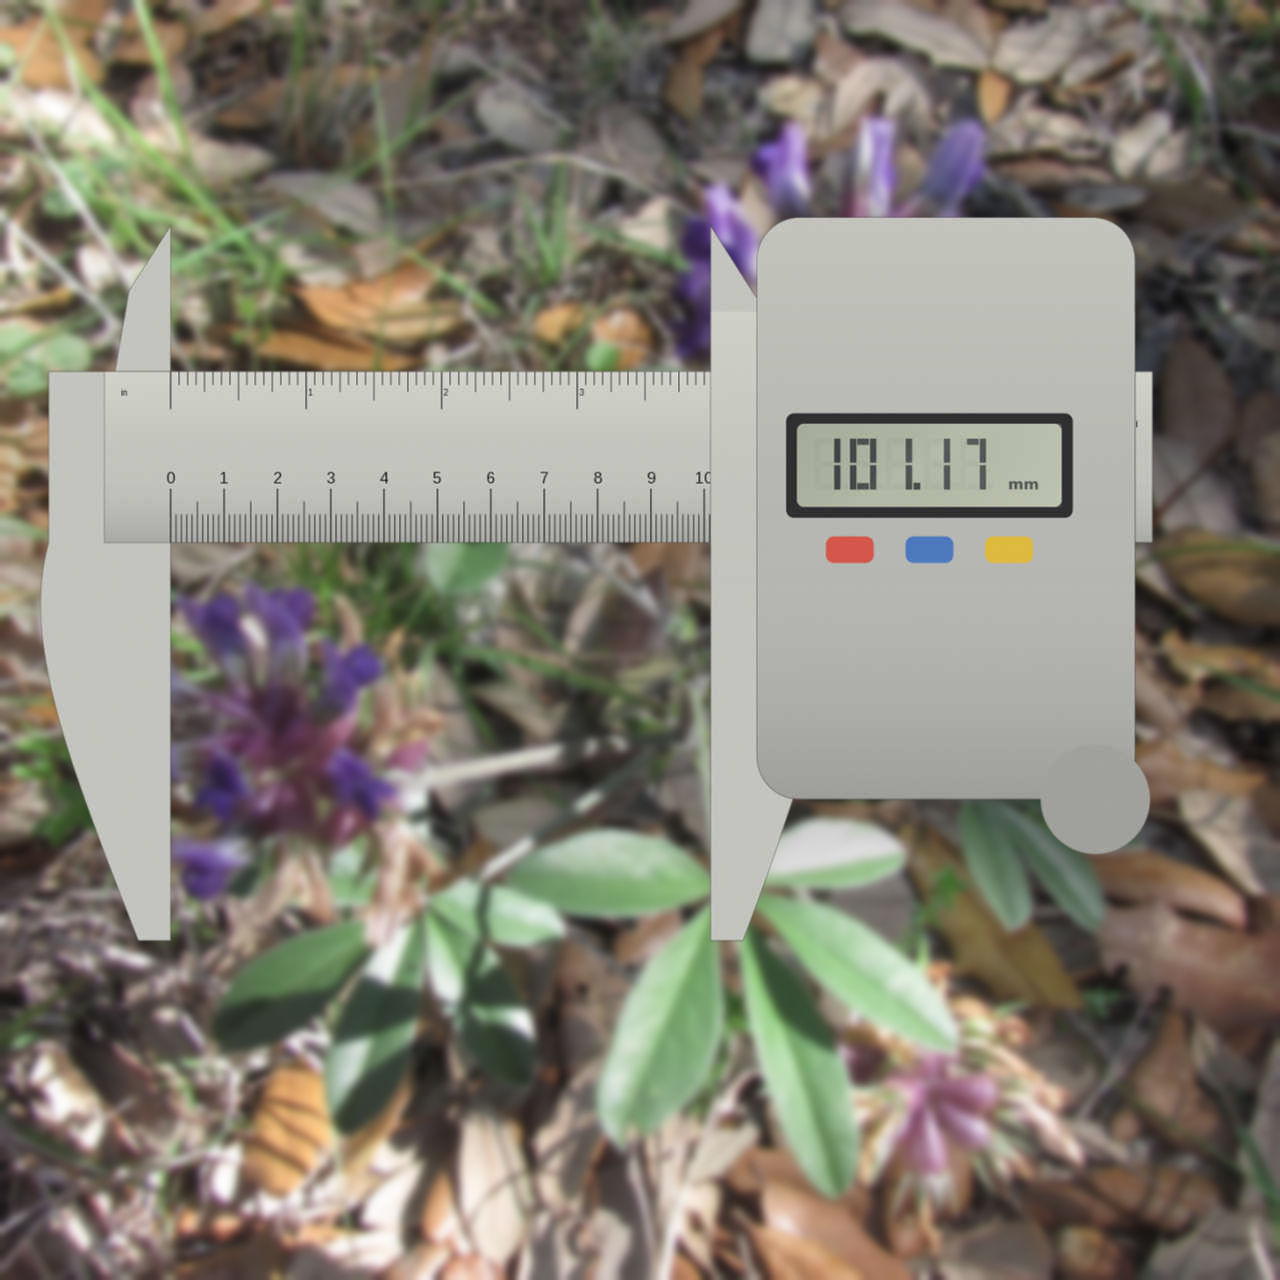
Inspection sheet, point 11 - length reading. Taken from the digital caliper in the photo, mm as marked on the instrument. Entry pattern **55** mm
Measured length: **101.17** mm
